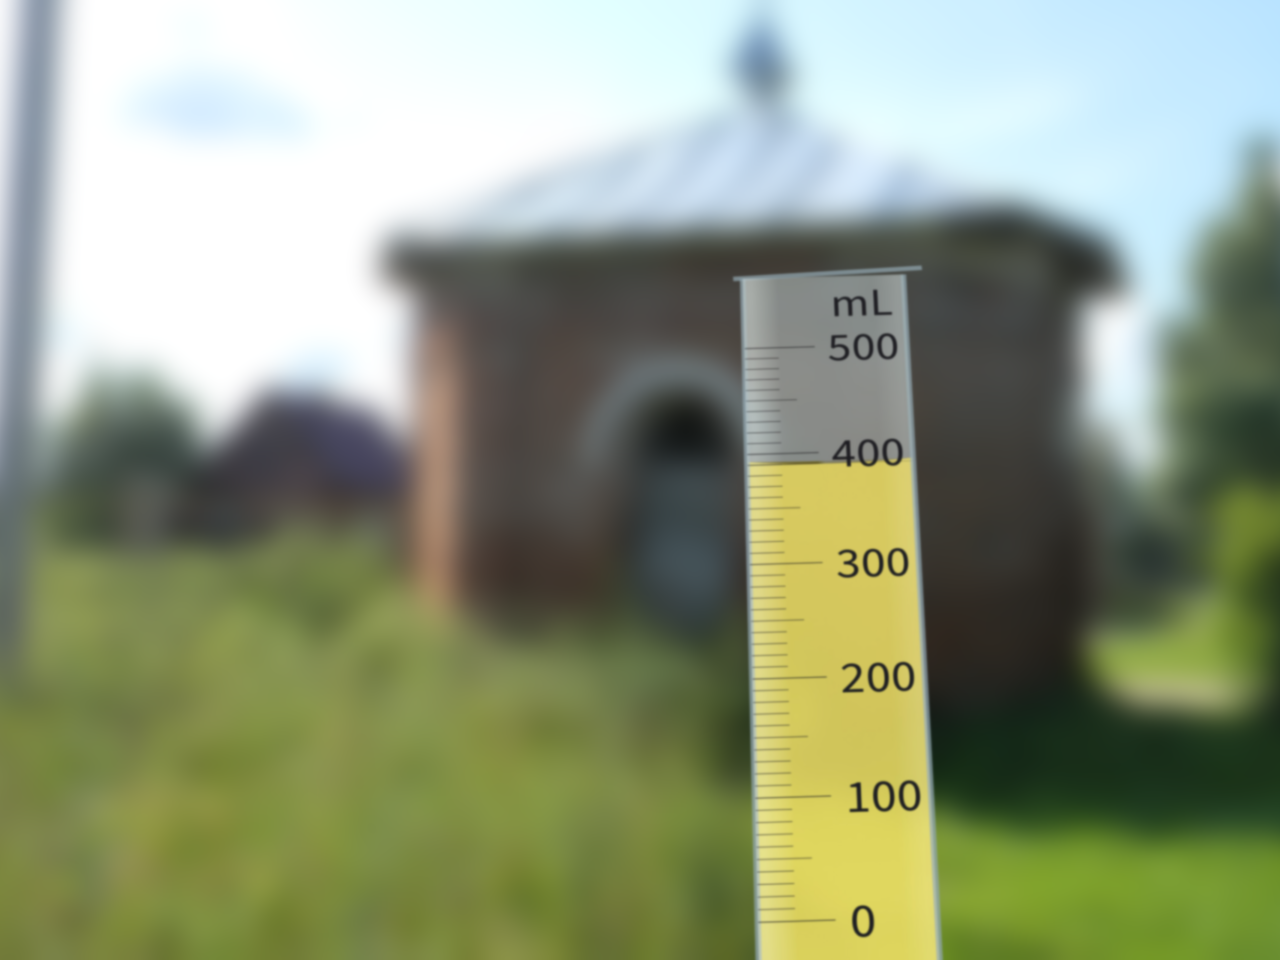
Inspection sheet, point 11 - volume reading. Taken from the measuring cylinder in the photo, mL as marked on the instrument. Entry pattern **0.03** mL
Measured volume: **390** mL
